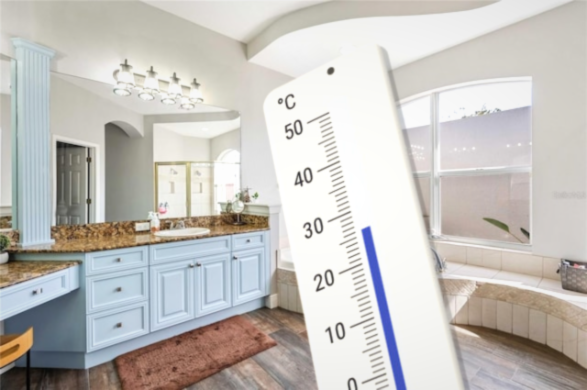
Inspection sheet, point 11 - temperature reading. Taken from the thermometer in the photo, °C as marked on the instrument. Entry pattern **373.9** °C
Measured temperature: **26** °C
